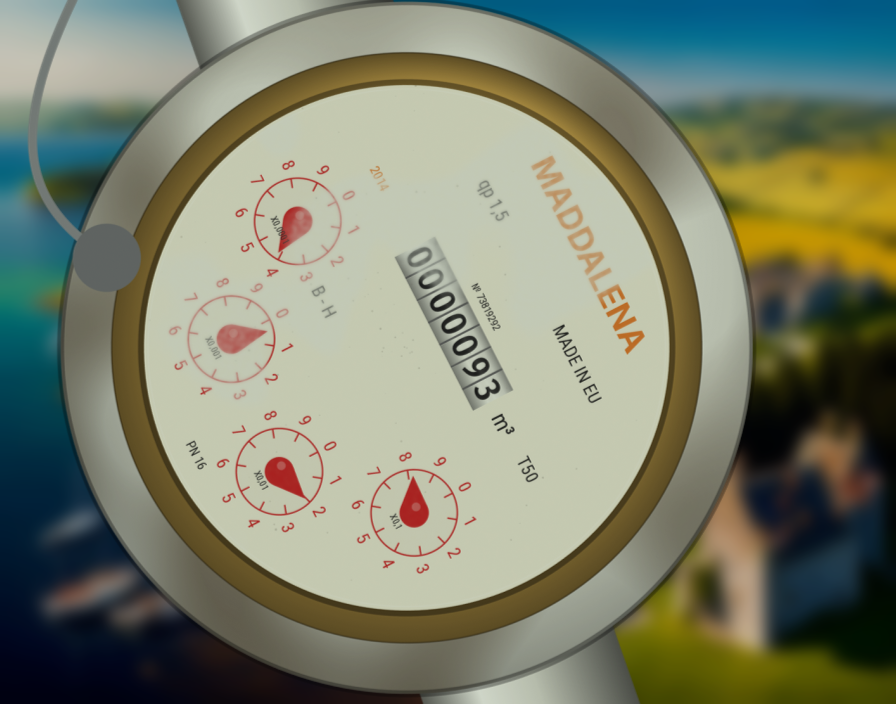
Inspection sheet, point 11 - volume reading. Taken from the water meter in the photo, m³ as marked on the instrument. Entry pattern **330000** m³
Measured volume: **93.8204** m³
